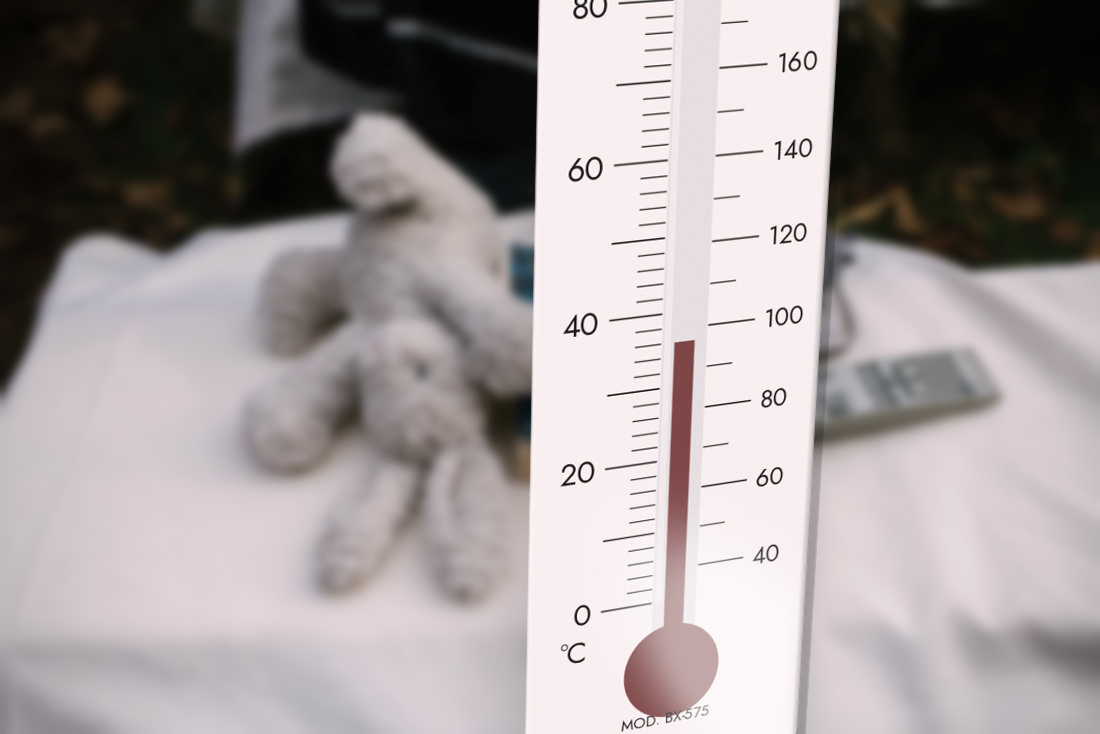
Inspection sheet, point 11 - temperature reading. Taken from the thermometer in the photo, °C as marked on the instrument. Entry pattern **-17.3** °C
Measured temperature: **36** °C
